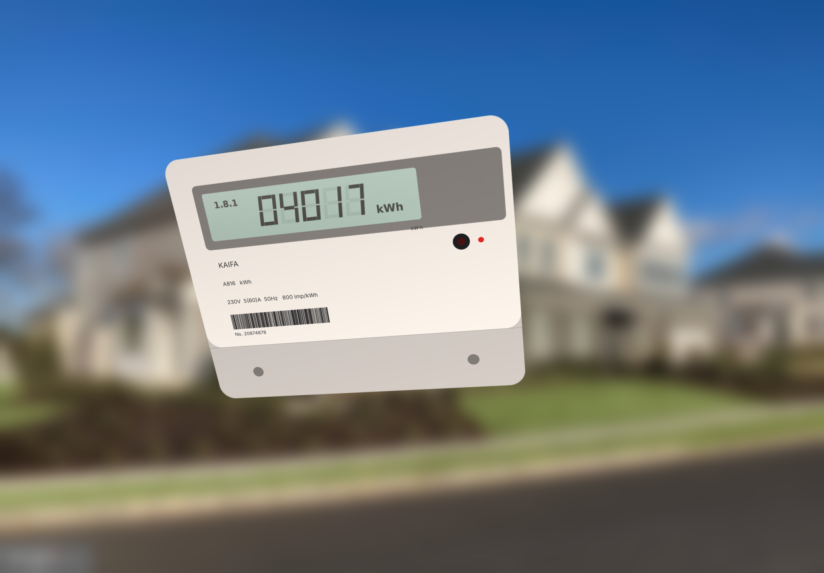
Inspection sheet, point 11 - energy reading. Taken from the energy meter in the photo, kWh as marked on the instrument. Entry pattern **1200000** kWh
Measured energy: **4017** kWh
